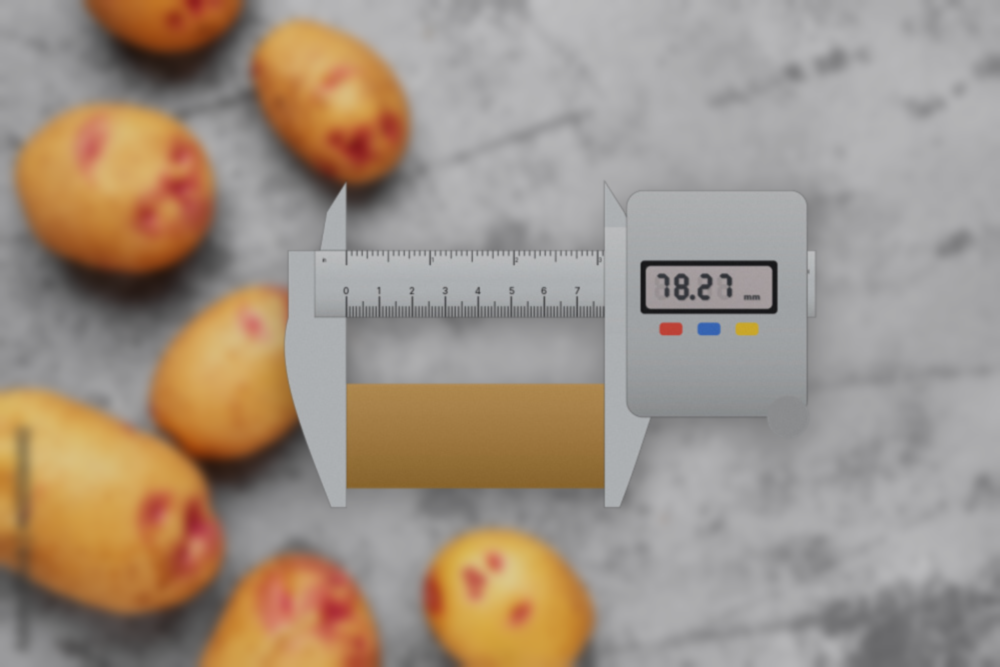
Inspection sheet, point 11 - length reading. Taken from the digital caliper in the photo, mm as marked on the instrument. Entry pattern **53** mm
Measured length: **78.27** mm
